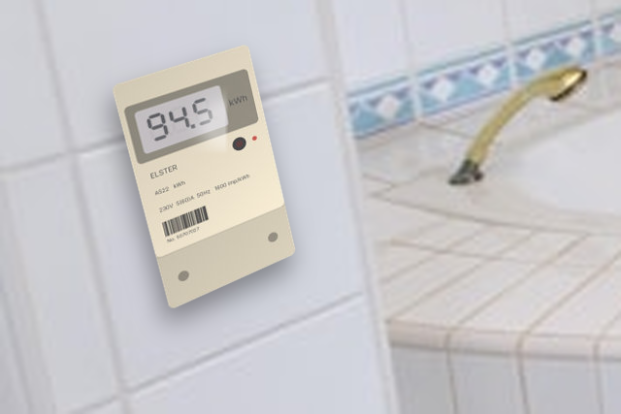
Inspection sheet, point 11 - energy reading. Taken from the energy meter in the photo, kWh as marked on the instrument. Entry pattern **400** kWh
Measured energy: **94.5** kWh
